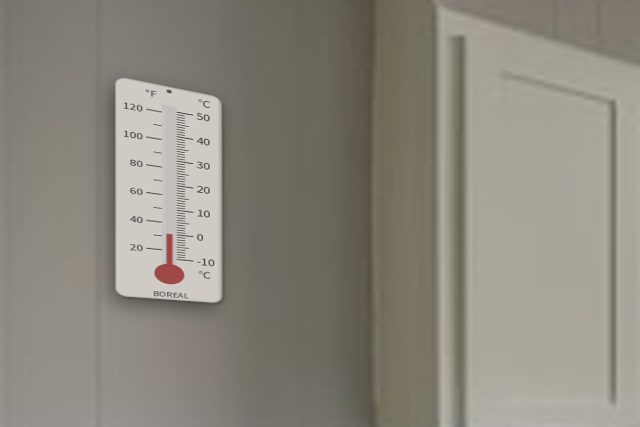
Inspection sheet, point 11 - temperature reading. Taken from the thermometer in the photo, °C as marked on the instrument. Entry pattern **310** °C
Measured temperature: **0** °C
